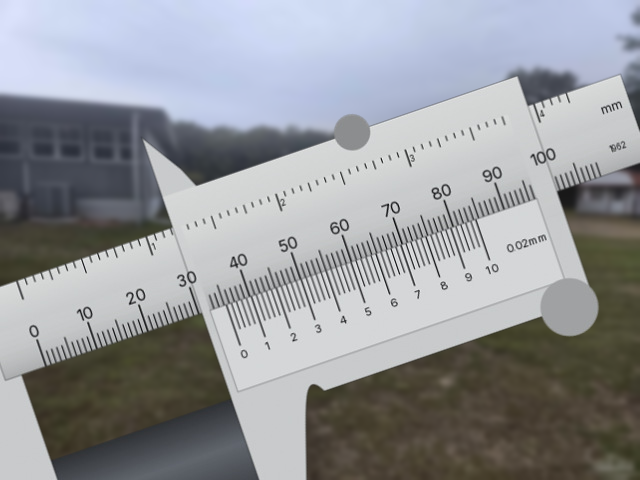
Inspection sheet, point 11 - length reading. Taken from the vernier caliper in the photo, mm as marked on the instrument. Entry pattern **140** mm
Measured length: **35.4** mm
